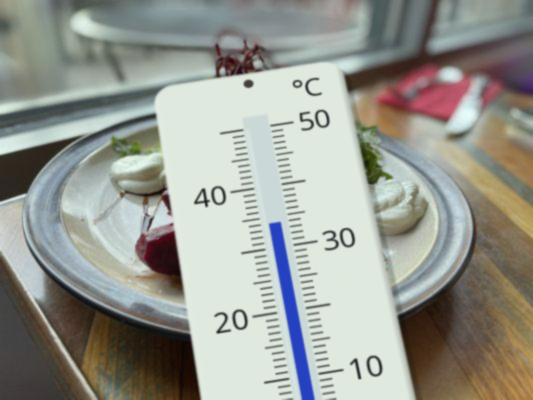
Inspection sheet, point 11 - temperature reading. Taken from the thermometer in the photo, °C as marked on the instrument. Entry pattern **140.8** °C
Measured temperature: **34** °C
